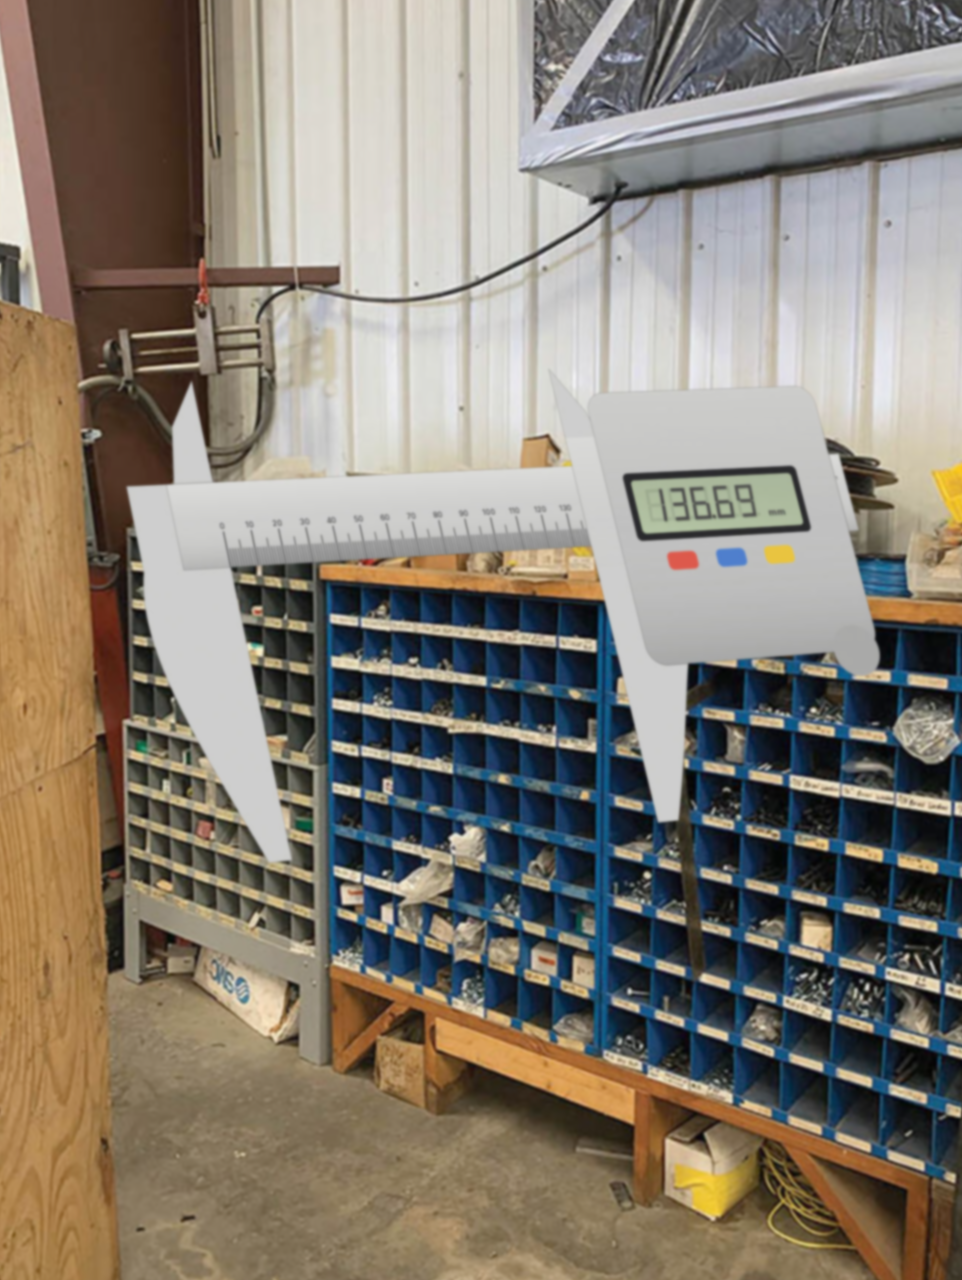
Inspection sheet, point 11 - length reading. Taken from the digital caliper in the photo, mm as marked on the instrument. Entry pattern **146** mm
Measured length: **136.69** mm
